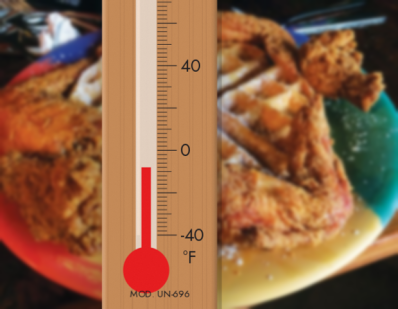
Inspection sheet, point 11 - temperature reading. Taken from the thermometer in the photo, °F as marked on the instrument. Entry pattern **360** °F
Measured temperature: **-8** °F
